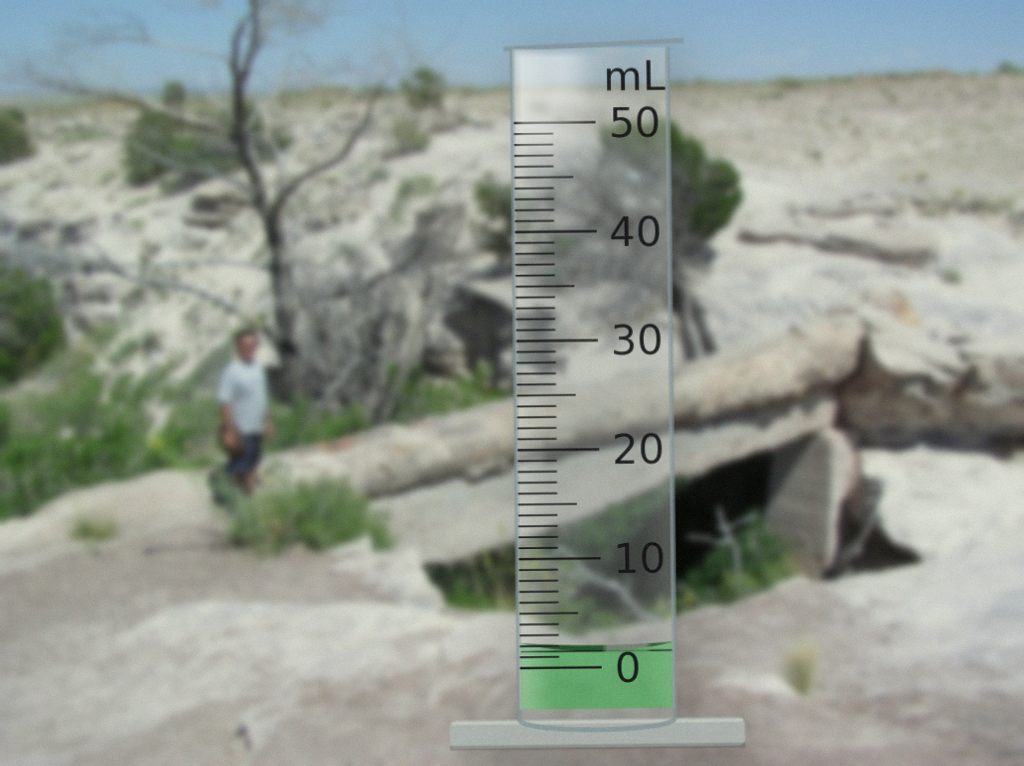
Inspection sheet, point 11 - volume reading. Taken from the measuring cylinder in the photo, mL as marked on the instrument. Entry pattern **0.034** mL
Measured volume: **1.5** mL
